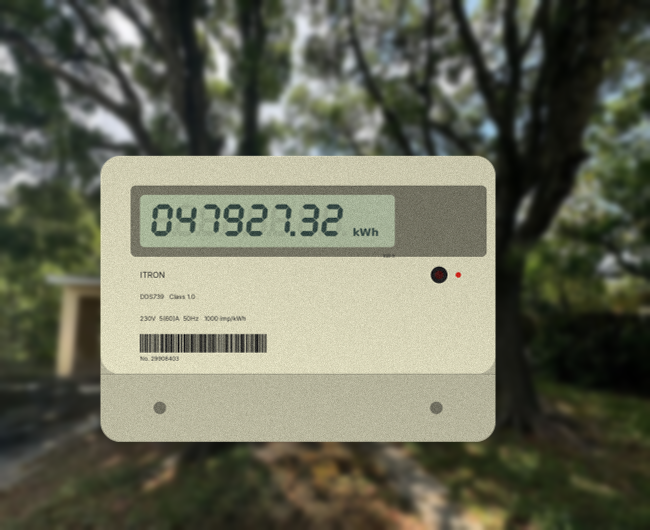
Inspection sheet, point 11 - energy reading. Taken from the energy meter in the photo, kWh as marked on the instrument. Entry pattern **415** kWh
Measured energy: **47927.32** kWh
